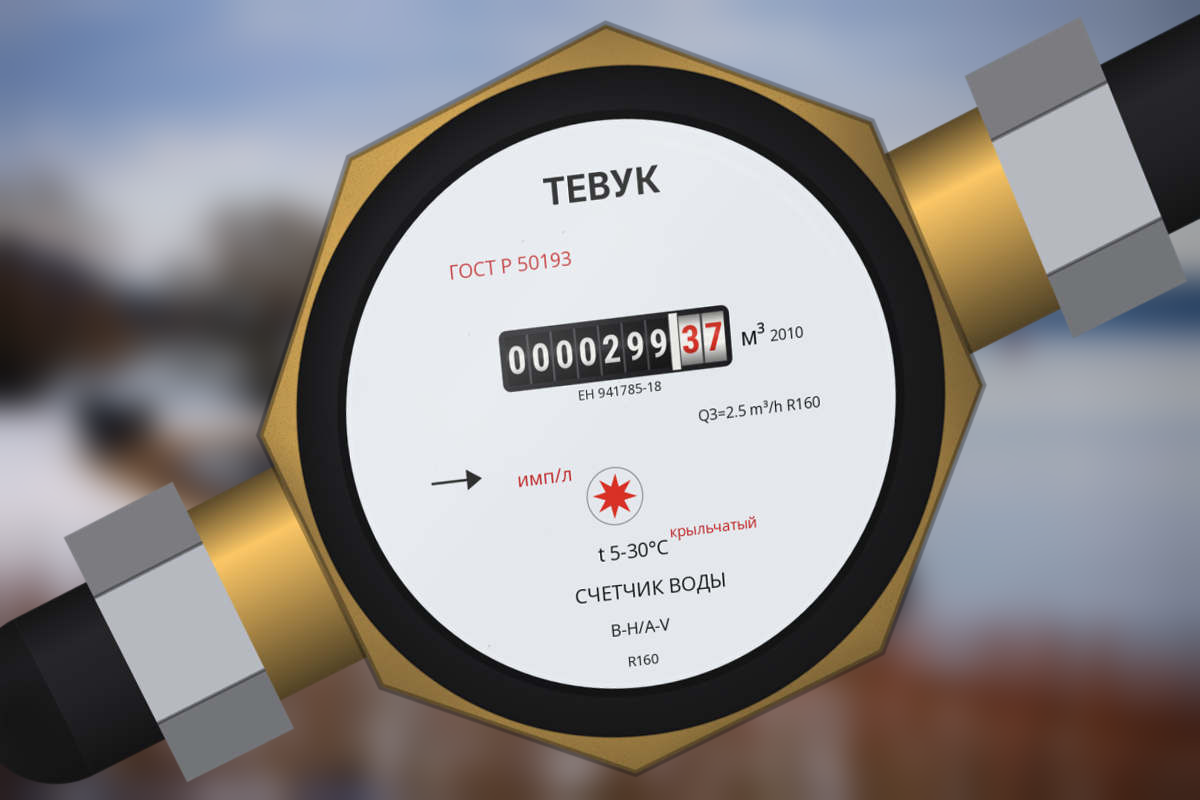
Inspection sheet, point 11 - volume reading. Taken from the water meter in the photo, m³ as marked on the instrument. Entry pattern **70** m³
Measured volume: **299.37** m³
